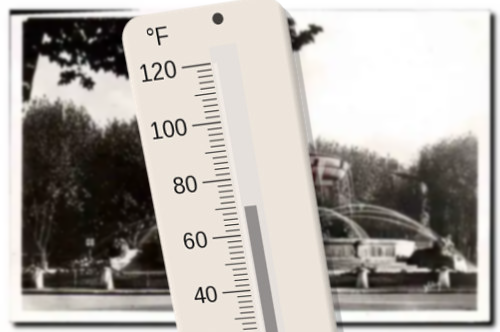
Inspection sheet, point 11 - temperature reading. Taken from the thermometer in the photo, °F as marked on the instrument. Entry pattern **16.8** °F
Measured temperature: **70** °F
